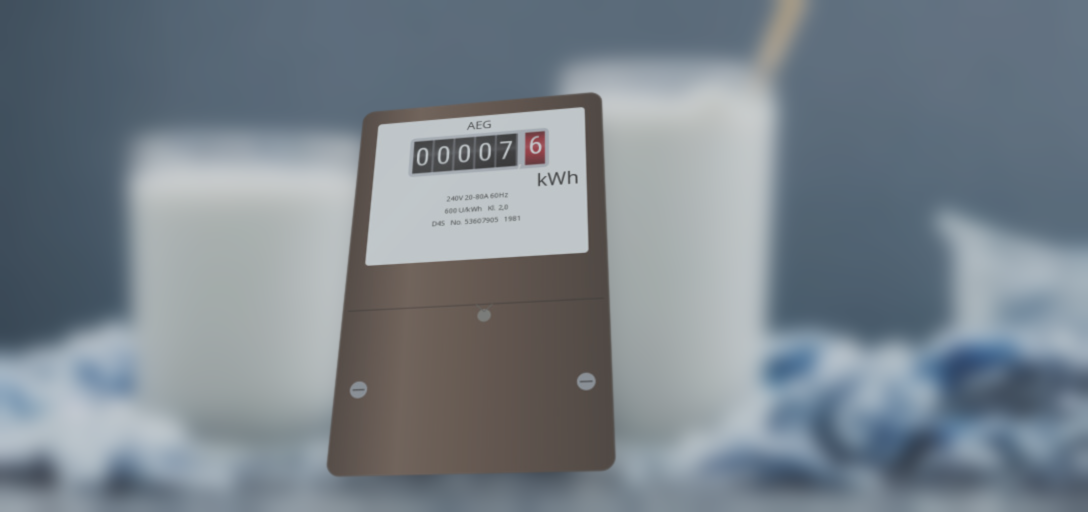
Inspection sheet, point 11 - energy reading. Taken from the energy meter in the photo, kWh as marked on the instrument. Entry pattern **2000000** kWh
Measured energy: **7.6** kWh
